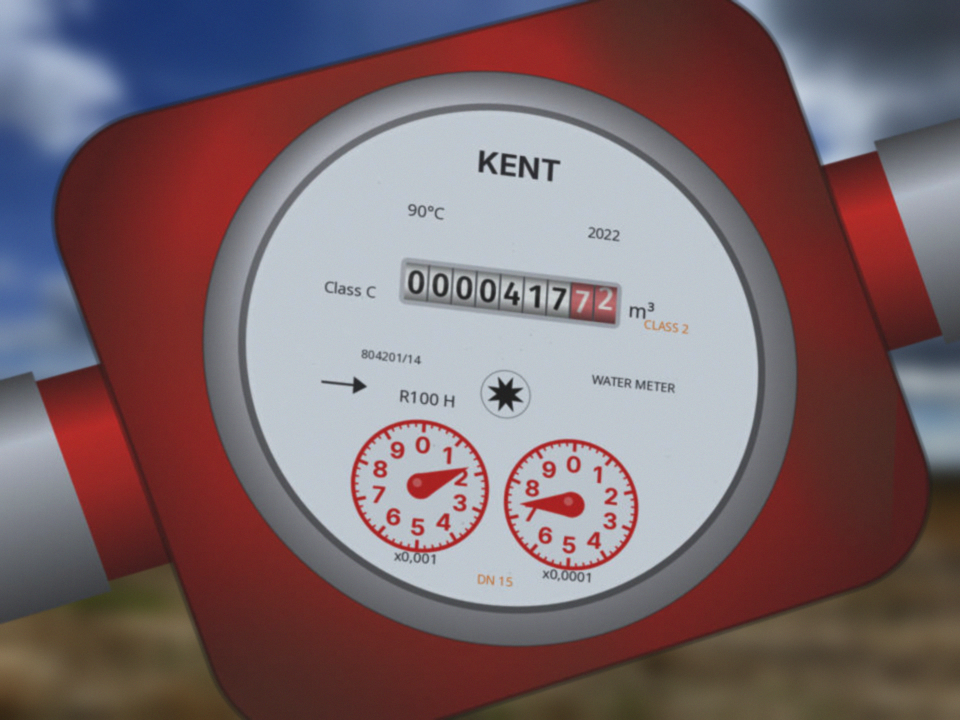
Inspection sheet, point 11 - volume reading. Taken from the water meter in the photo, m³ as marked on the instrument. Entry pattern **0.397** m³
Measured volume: **417.7217** m³
